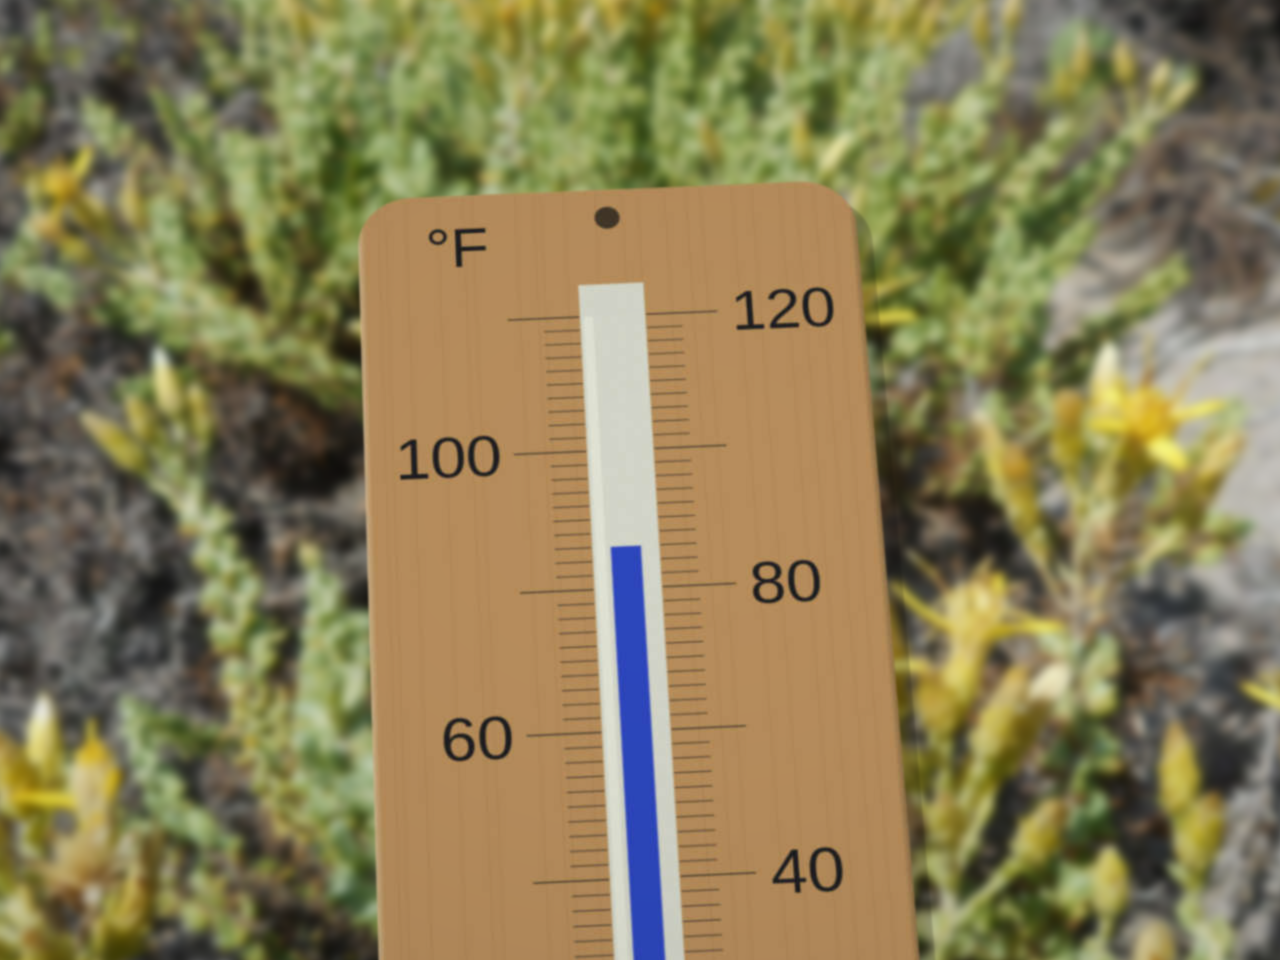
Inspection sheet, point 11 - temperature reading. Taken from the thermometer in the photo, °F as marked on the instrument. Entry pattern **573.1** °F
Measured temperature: **86** °F
